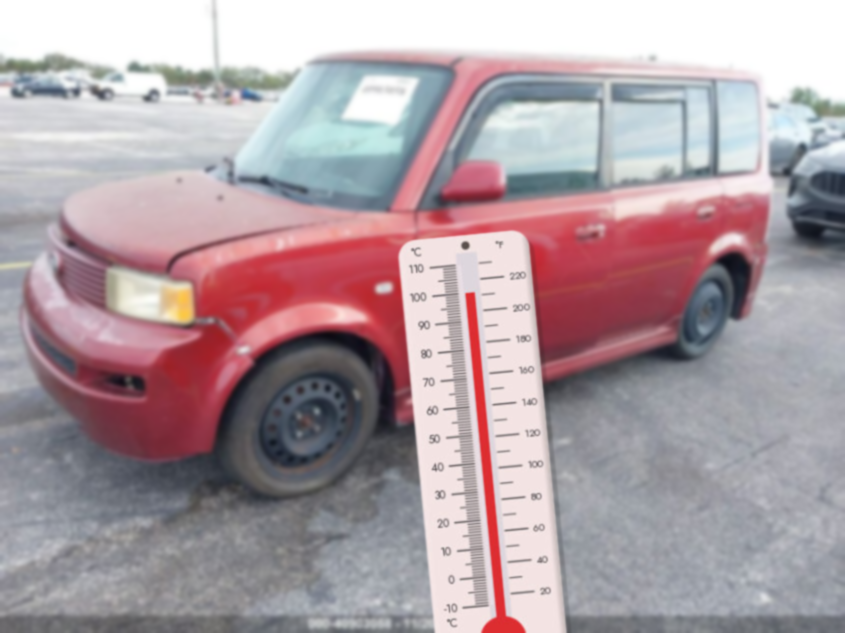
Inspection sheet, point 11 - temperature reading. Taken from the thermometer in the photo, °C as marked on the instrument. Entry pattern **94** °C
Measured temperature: **100** °C
